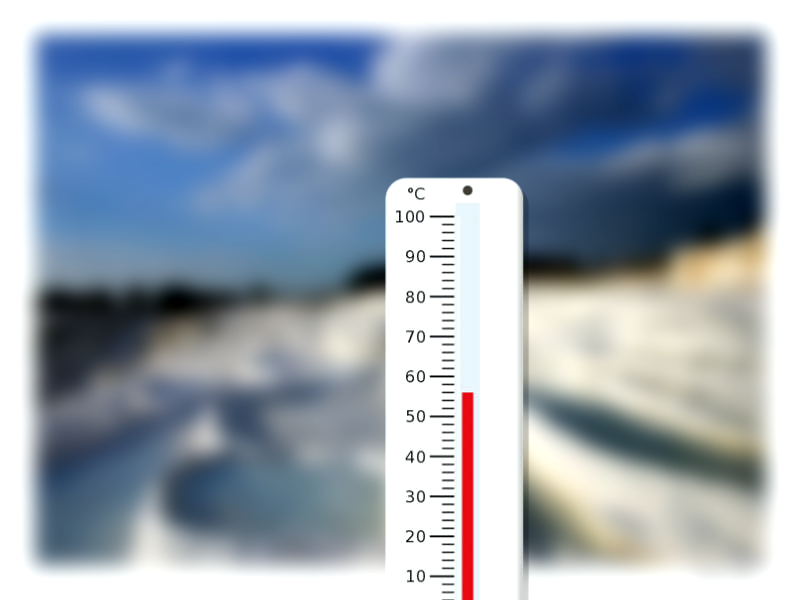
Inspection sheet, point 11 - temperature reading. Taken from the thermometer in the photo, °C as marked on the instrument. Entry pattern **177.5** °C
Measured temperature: **56** °C
